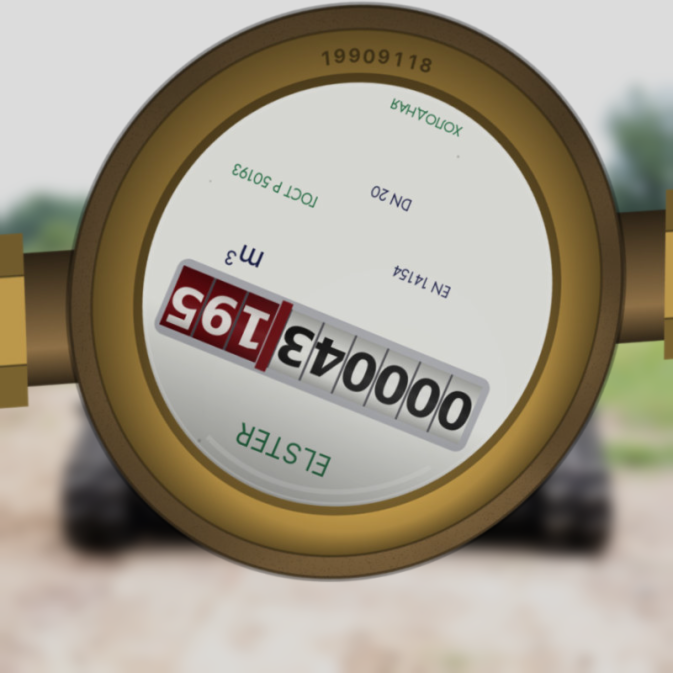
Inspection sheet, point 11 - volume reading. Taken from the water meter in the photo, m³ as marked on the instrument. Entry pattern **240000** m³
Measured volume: **43.195** m³
